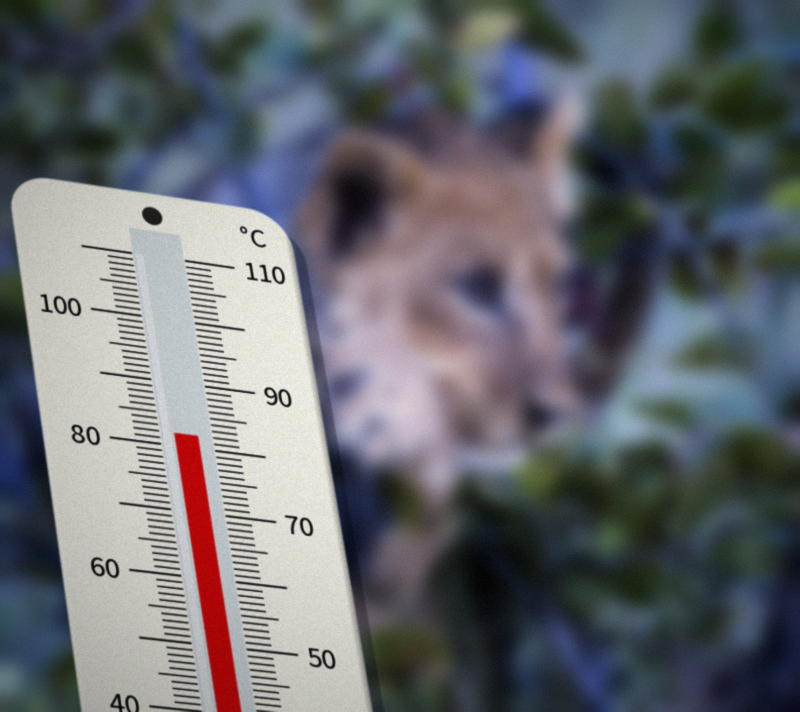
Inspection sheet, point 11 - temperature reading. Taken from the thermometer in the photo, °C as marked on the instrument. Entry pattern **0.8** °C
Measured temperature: **82** °C
